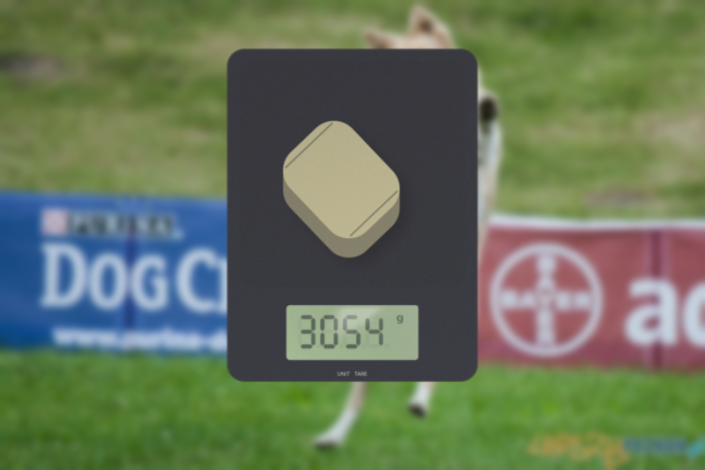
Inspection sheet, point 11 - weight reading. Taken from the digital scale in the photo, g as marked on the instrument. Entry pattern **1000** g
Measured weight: **3054** g
